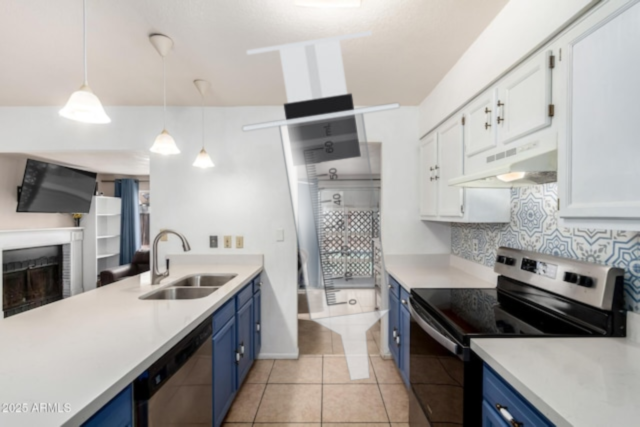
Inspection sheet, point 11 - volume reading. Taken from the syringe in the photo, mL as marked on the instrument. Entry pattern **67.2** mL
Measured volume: **55** mL
